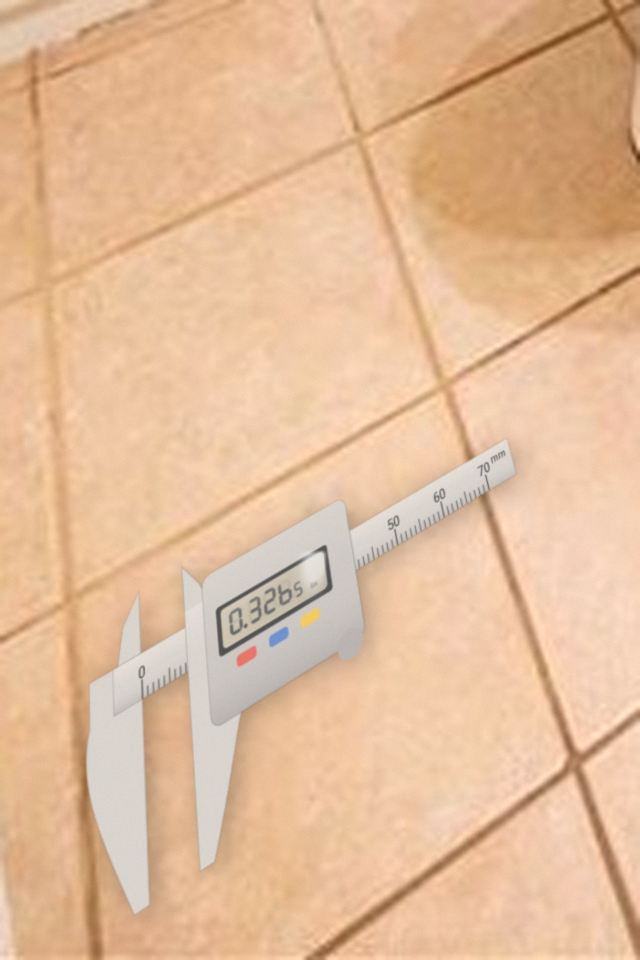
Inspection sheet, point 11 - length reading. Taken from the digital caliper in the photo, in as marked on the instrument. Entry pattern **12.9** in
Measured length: **0.3265** in
